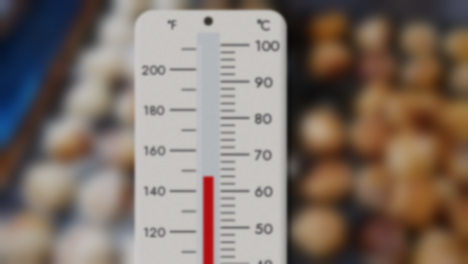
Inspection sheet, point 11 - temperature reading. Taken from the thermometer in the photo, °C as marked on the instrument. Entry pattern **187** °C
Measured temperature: **64** °C
